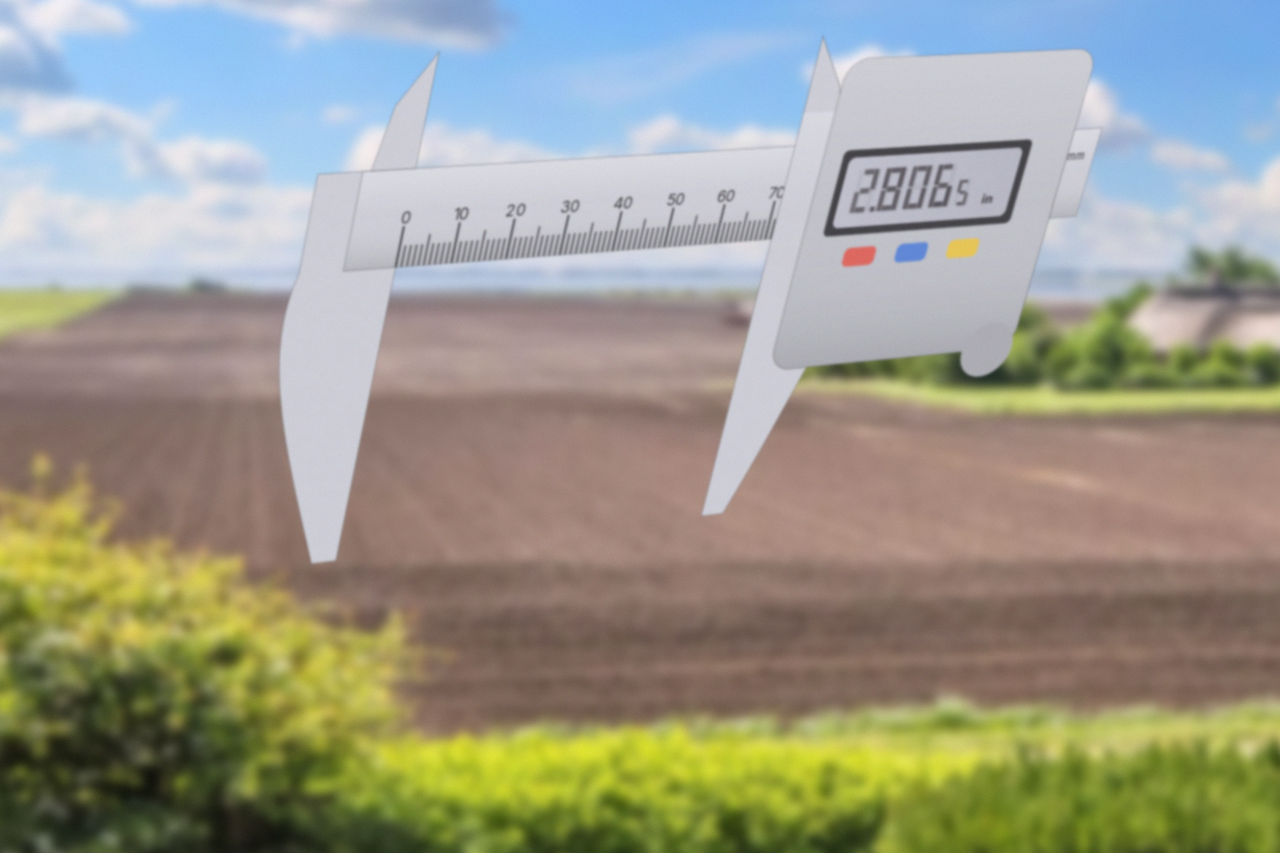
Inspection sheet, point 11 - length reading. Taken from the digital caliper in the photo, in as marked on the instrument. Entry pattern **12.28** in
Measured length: **2.8065** in
